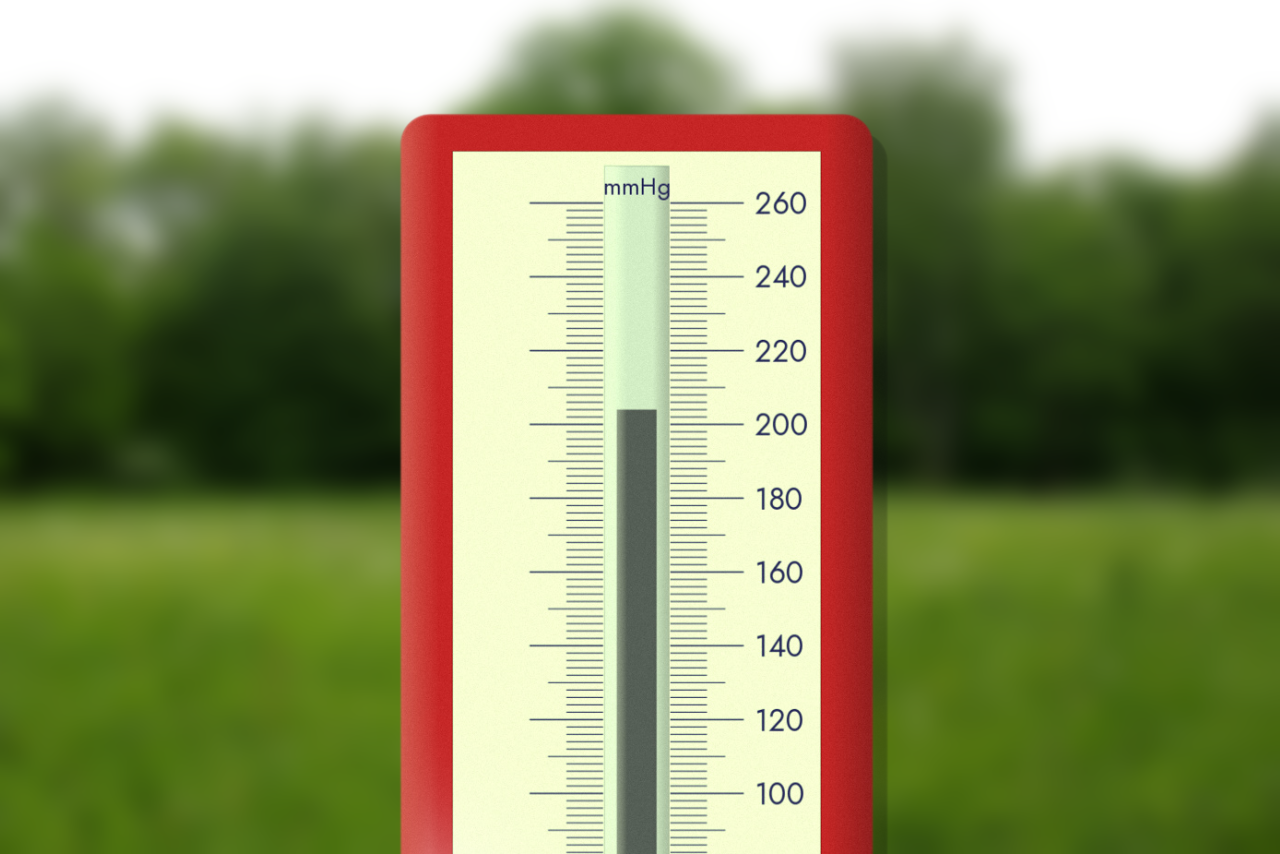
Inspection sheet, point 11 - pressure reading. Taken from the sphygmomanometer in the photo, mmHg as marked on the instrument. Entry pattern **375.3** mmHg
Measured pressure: **204** mmHg
